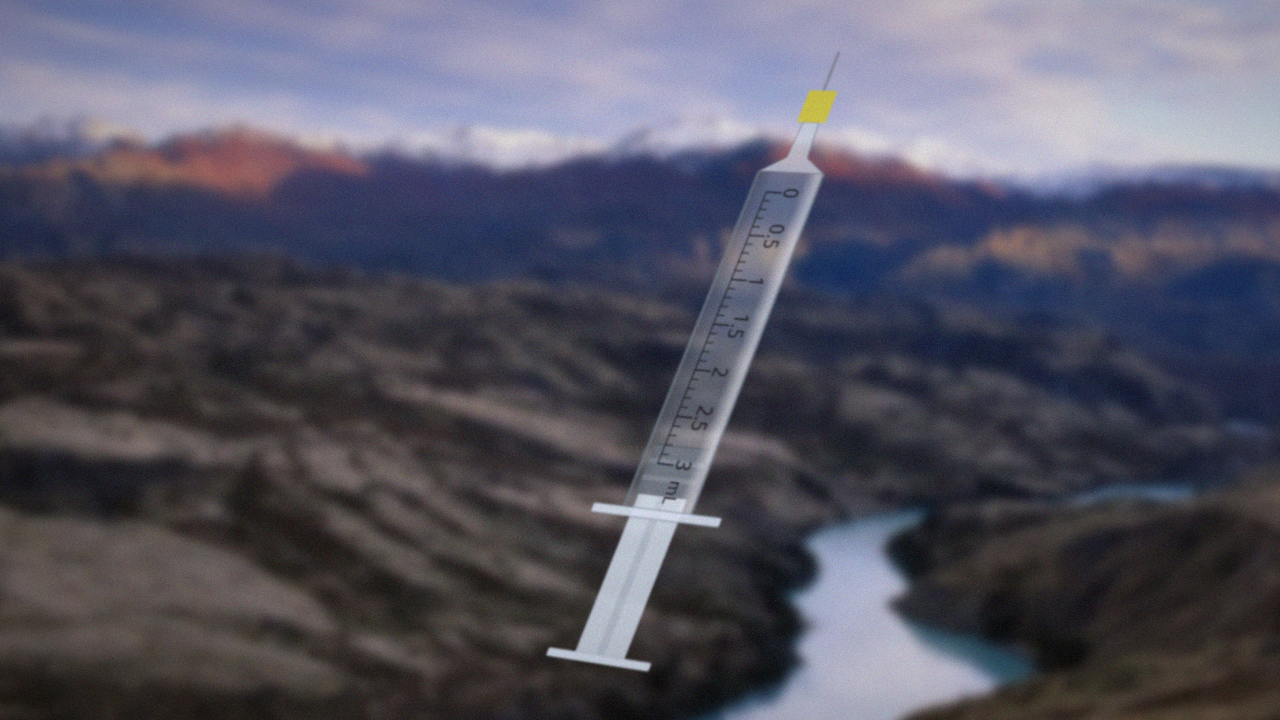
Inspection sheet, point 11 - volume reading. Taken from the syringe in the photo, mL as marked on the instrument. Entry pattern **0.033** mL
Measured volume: **2.8** mL
